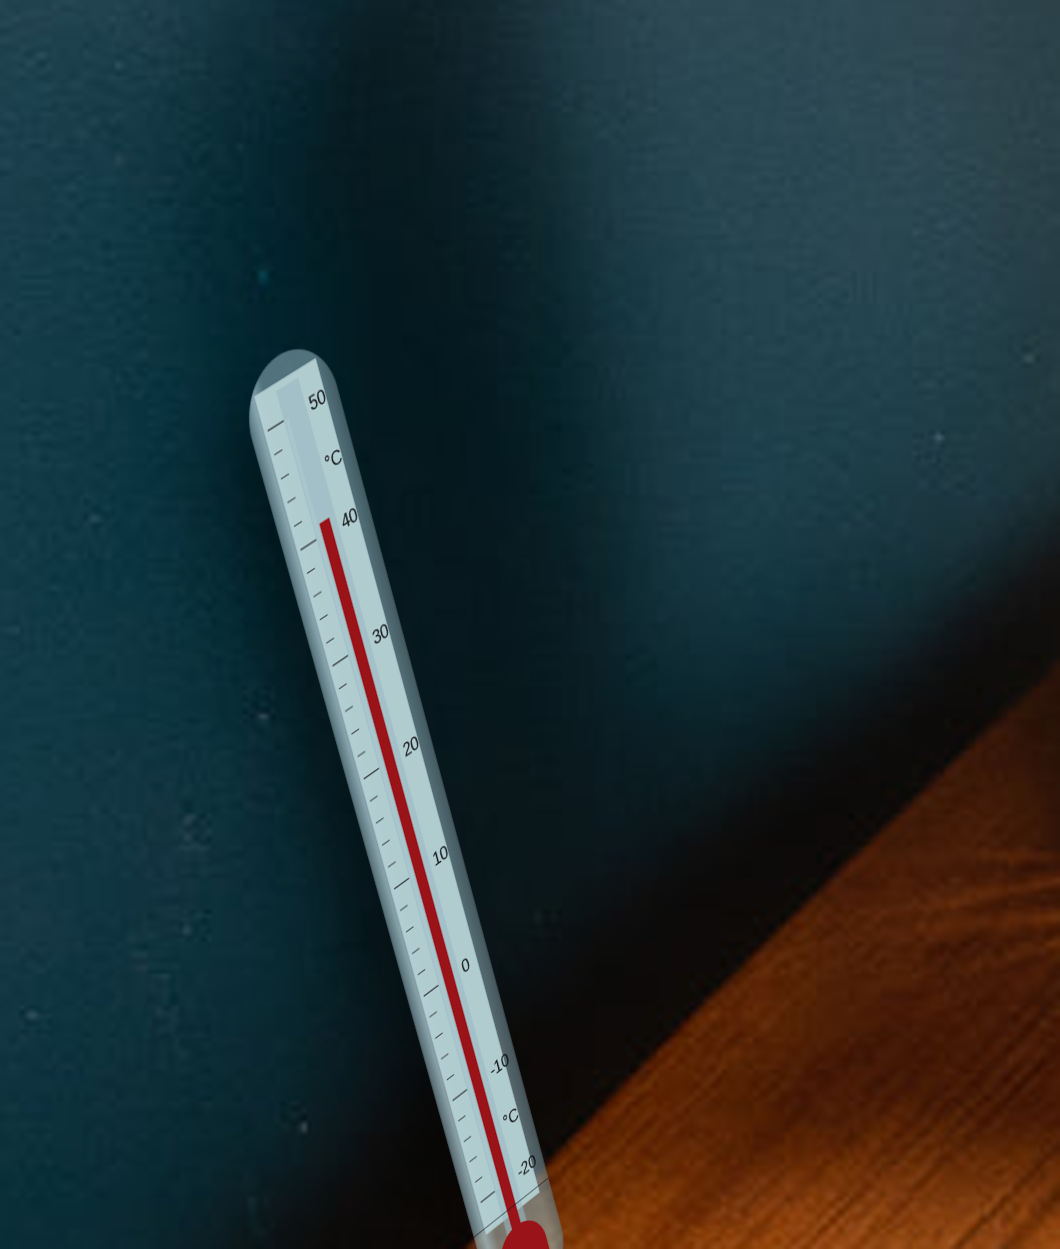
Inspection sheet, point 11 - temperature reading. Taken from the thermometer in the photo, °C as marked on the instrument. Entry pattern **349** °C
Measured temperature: **41** °C
